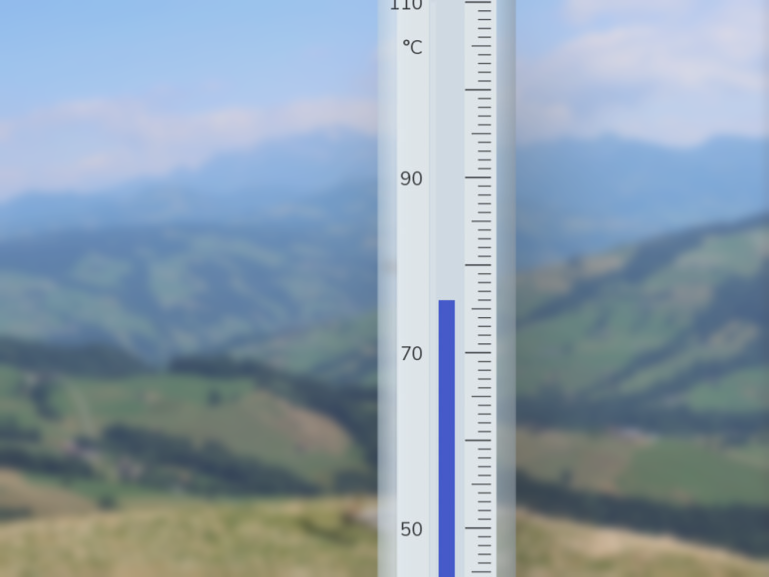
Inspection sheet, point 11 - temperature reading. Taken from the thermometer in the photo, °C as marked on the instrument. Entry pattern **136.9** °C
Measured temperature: **76** °C
